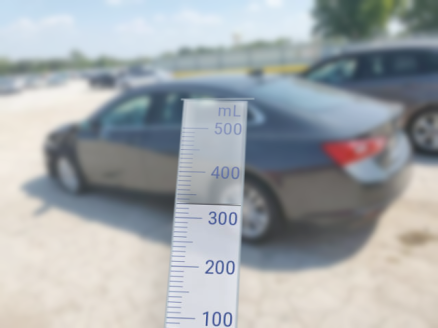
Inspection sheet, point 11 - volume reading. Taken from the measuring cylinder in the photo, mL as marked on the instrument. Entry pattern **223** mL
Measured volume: **330** mL
